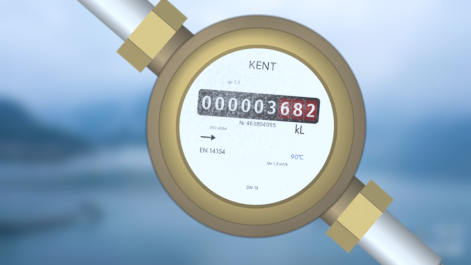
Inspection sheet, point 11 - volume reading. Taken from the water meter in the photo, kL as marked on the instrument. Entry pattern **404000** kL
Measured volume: **3.682** kL
